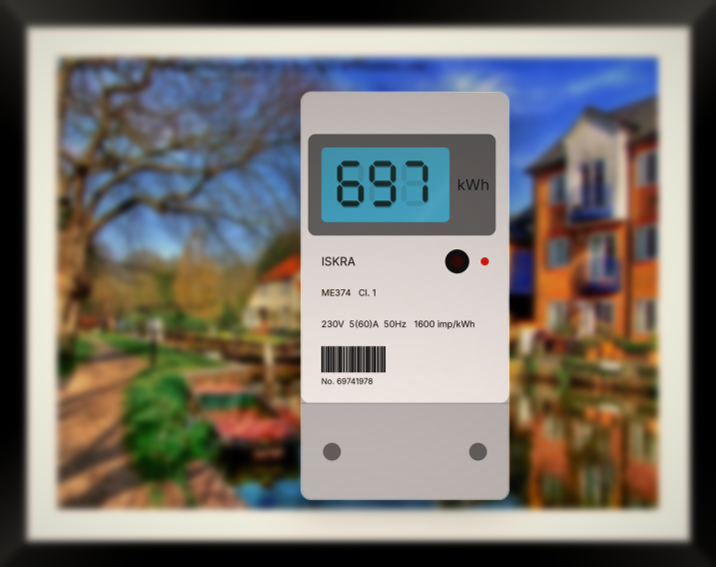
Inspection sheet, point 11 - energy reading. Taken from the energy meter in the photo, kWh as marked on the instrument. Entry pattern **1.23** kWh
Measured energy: **697** kWh
